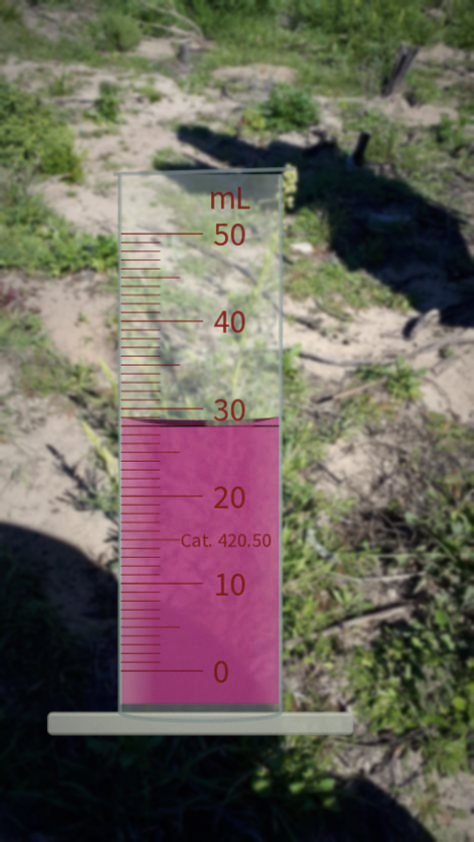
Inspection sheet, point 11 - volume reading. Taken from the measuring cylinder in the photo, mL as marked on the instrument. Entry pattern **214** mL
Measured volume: **28** mL
